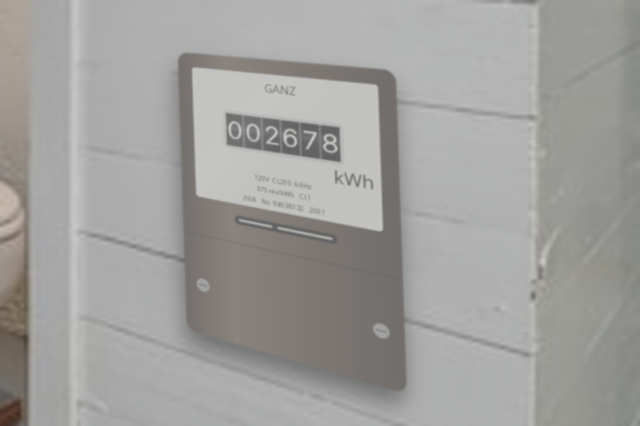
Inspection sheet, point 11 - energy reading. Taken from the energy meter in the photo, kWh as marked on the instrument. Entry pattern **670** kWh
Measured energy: **2678** kWh
